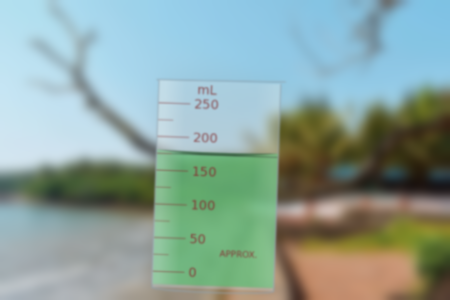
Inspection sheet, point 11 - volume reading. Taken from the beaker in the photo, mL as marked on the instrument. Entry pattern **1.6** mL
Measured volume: **175** mL
